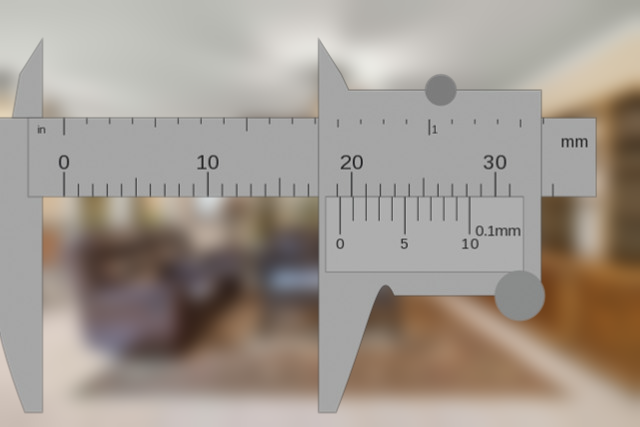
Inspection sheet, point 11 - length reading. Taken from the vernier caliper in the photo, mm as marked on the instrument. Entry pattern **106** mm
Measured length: **19.2** mm
